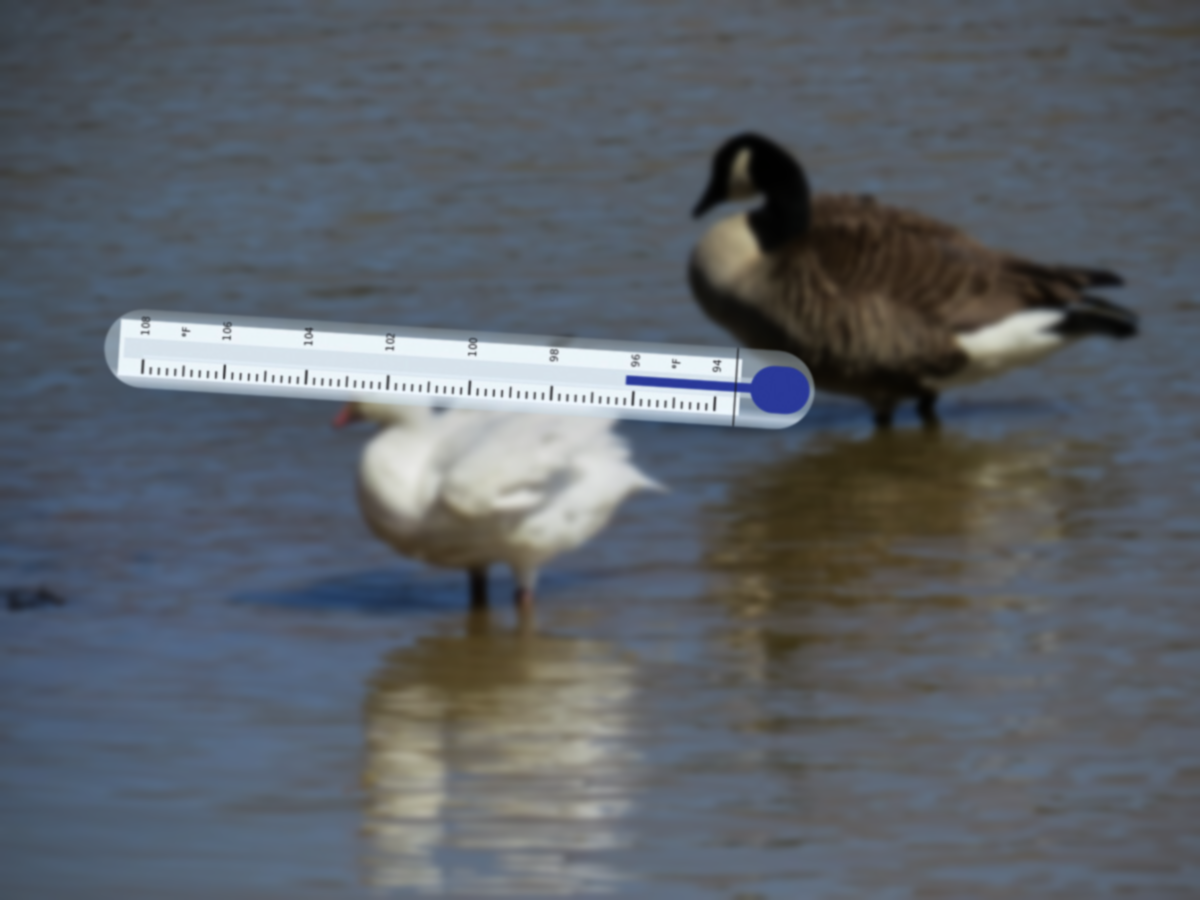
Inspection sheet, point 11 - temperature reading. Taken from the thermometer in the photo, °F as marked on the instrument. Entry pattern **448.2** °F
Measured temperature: **96.2** °F
